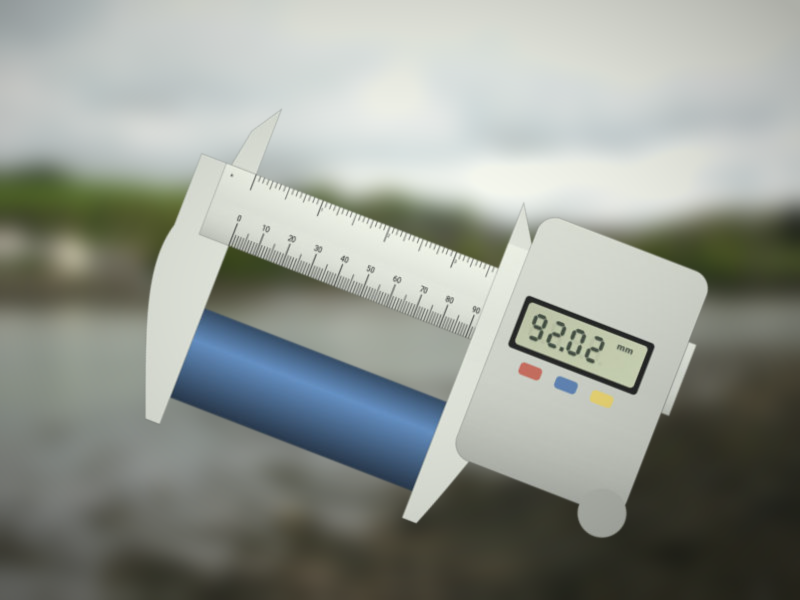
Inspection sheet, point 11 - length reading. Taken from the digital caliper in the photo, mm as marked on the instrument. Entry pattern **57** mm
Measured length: **92.02** mm
